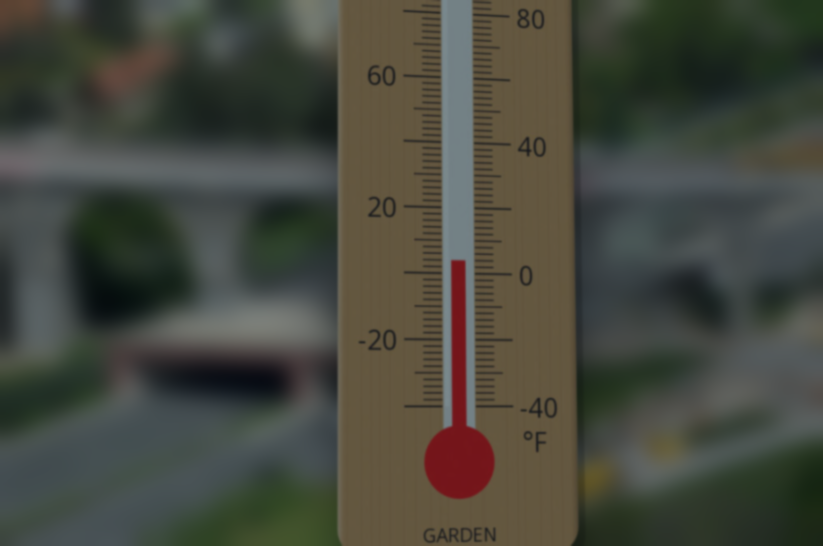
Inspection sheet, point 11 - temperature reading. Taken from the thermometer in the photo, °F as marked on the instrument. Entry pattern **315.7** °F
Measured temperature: **4** °F
